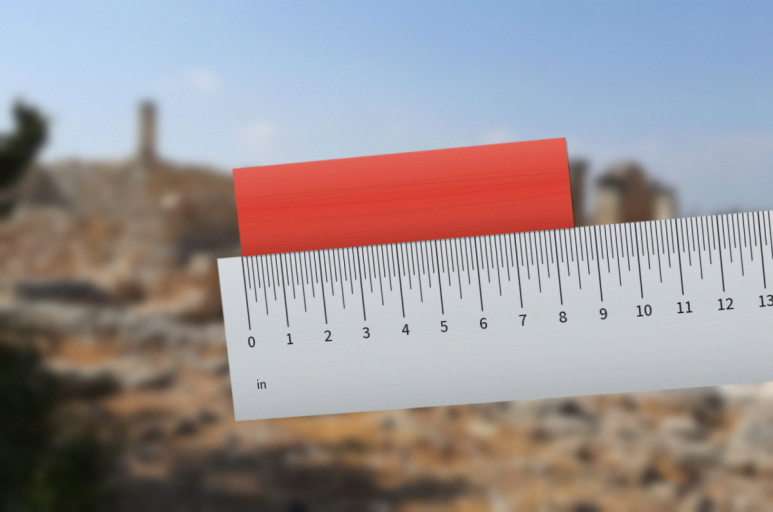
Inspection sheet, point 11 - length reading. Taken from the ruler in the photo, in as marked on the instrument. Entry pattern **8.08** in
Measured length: **8.5** in
